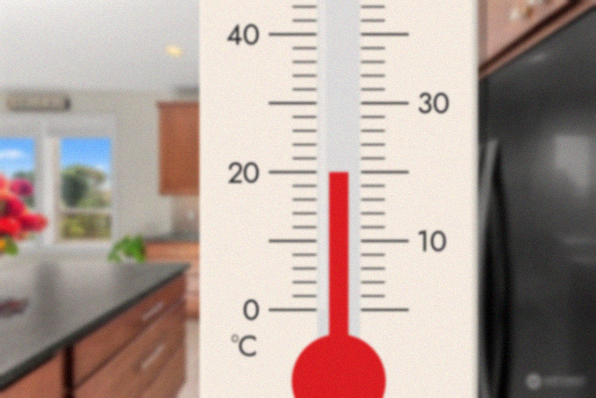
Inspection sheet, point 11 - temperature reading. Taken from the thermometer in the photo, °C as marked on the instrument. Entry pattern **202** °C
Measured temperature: **20** °C
